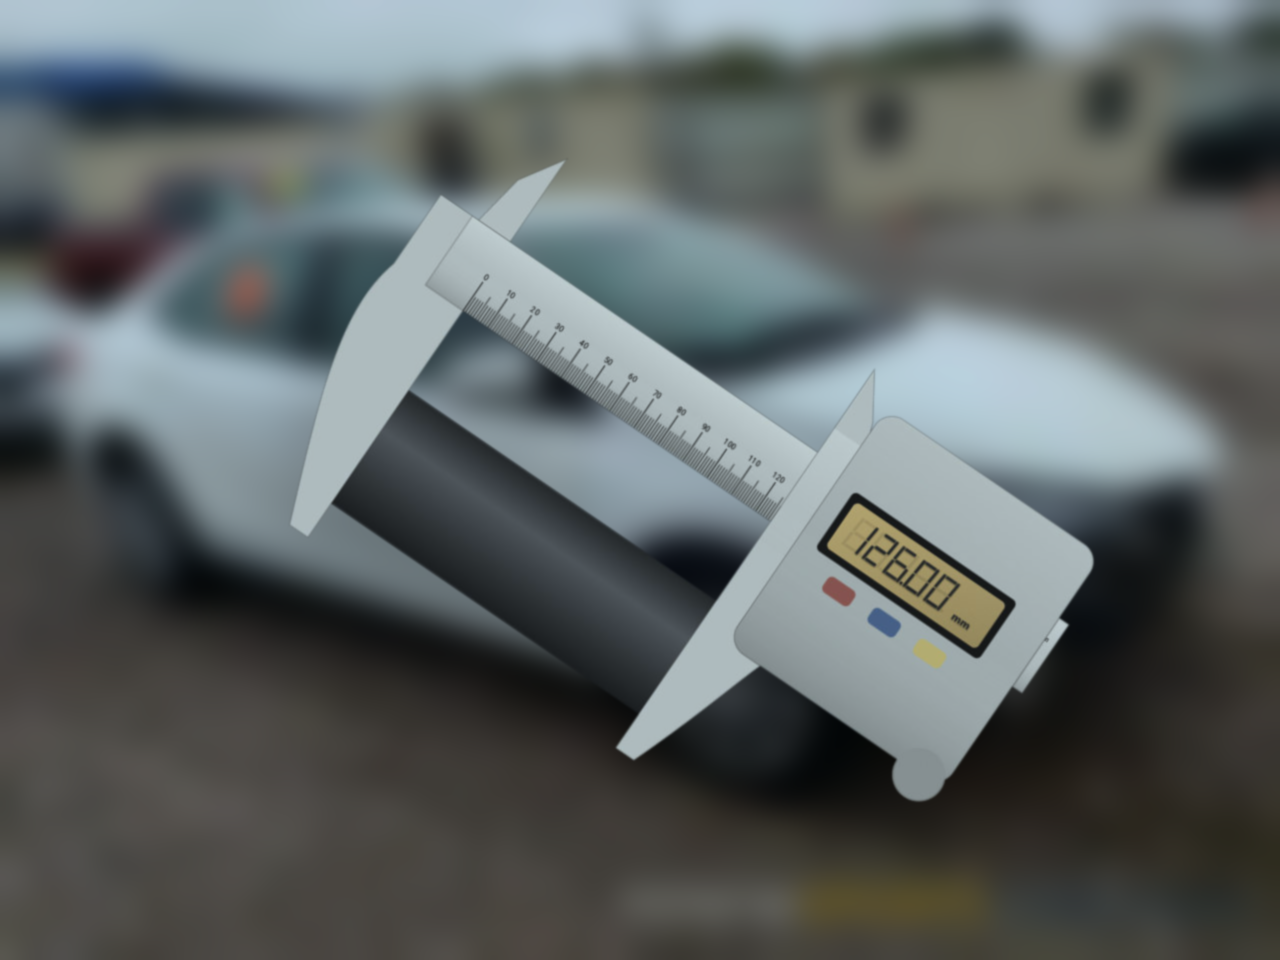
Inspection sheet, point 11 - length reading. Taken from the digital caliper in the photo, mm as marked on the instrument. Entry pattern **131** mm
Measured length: **126.00** mm
